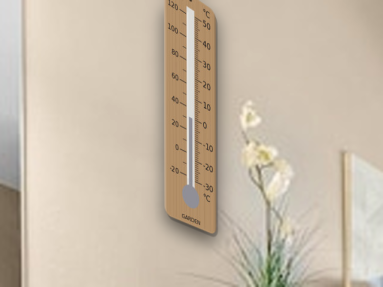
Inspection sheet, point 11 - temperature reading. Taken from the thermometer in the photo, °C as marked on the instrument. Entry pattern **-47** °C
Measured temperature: **0** °C
